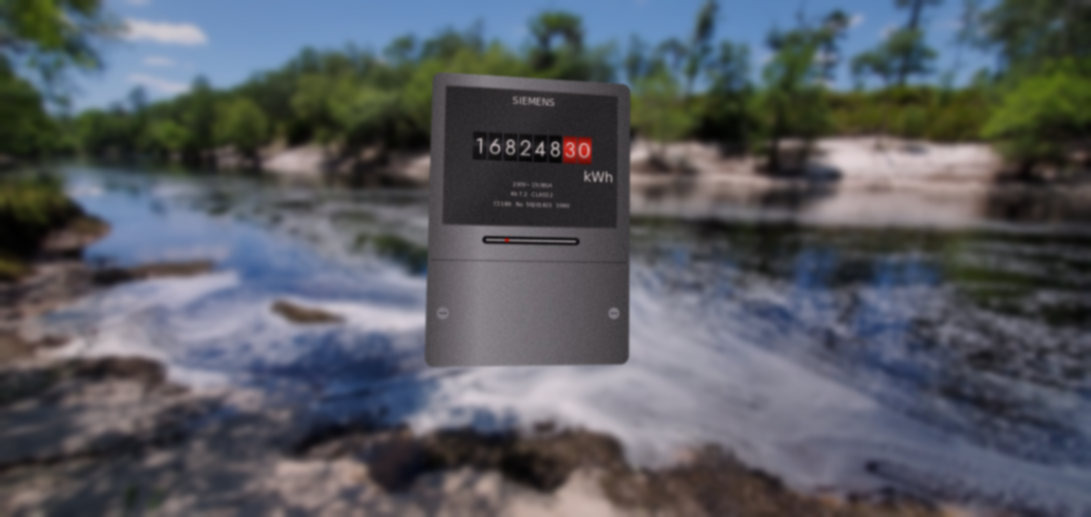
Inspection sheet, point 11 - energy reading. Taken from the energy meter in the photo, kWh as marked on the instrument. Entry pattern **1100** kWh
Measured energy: **168248.30** kWh
